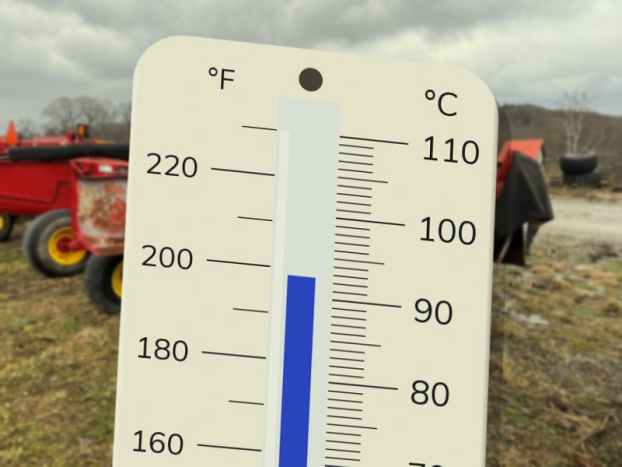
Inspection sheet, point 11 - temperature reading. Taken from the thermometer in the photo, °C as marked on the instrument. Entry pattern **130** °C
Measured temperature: **92.5** °C
